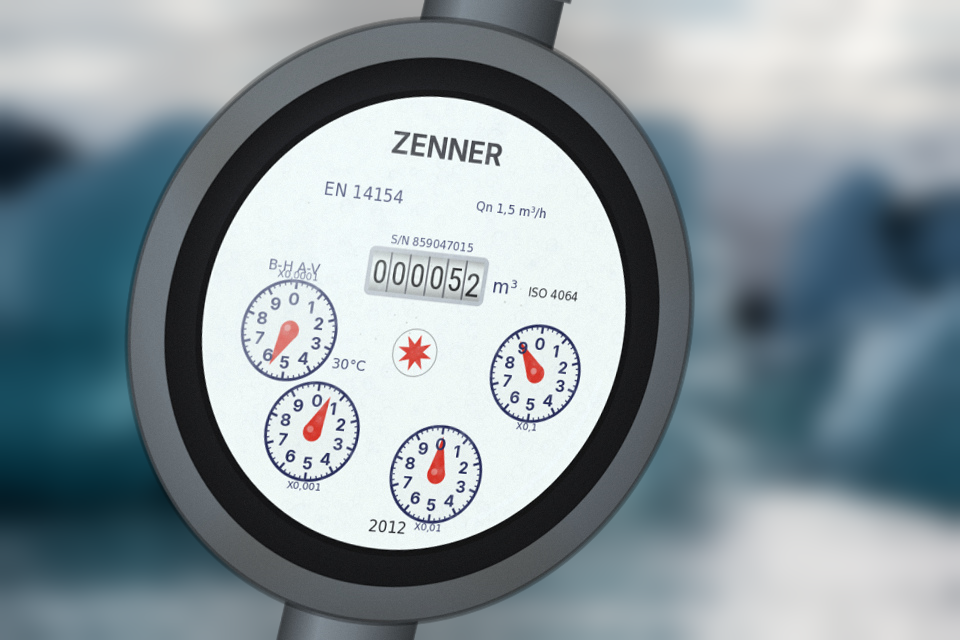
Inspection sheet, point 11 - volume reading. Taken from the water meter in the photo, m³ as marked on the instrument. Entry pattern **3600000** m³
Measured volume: **51.9005** m³
